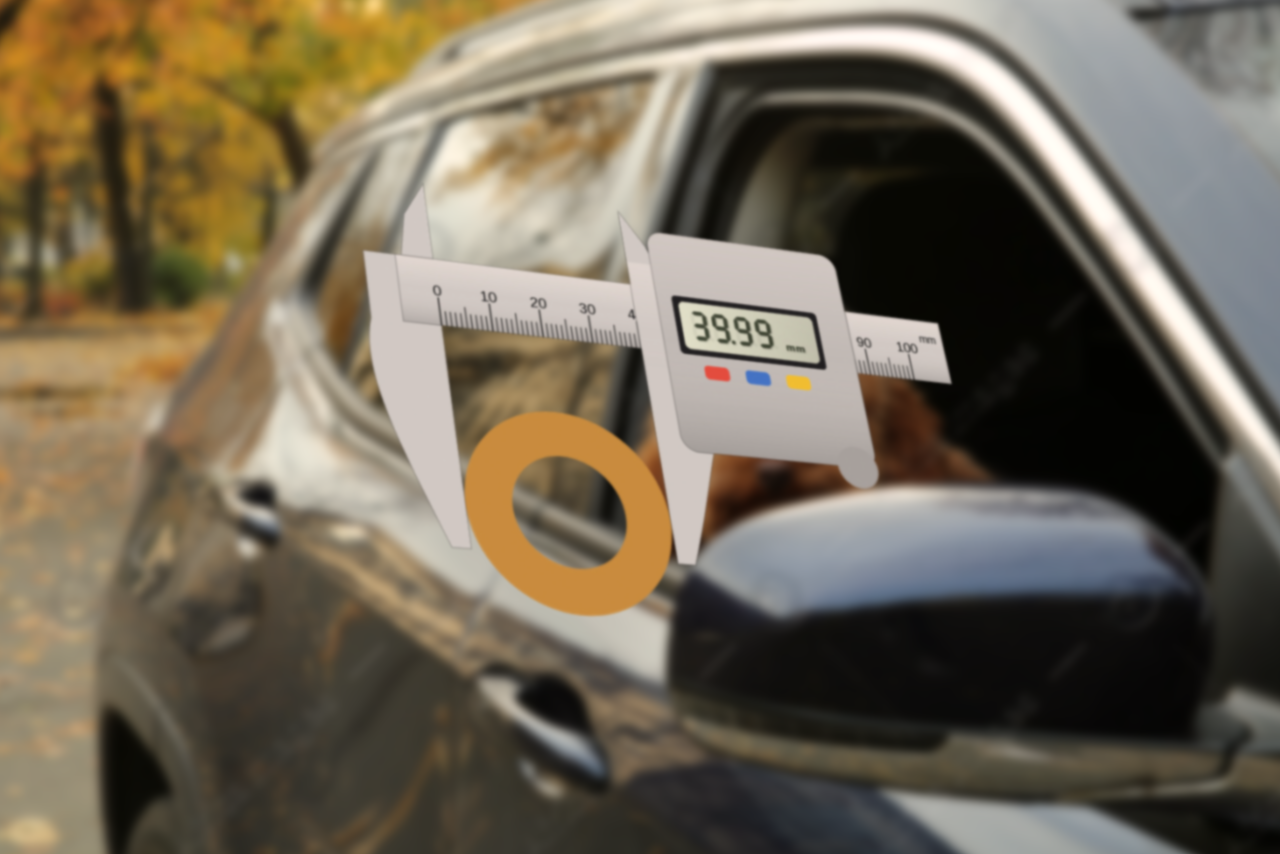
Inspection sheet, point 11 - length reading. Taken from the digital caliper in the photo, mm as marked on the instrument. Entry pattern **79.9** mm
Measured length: **39.99** mm
